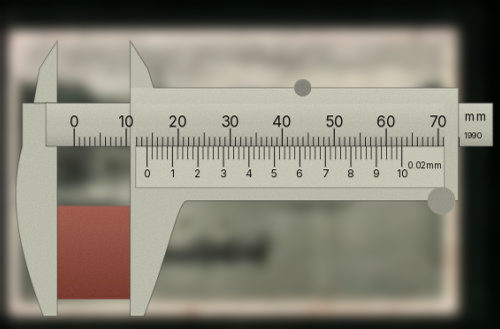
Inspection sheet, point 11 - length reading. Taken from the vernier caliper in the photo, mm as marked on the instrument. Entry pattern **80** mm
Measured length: **14.0** mm
